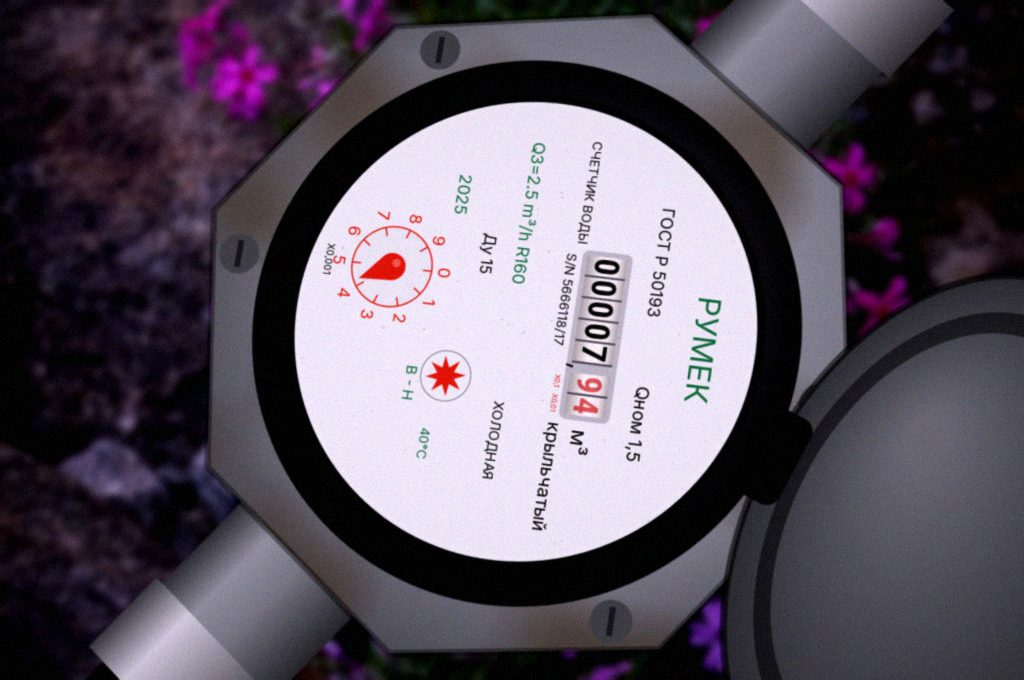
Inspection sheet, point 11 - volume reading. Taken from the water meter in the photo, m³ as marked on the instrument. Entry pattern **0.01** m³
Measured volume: **7.944** m³
